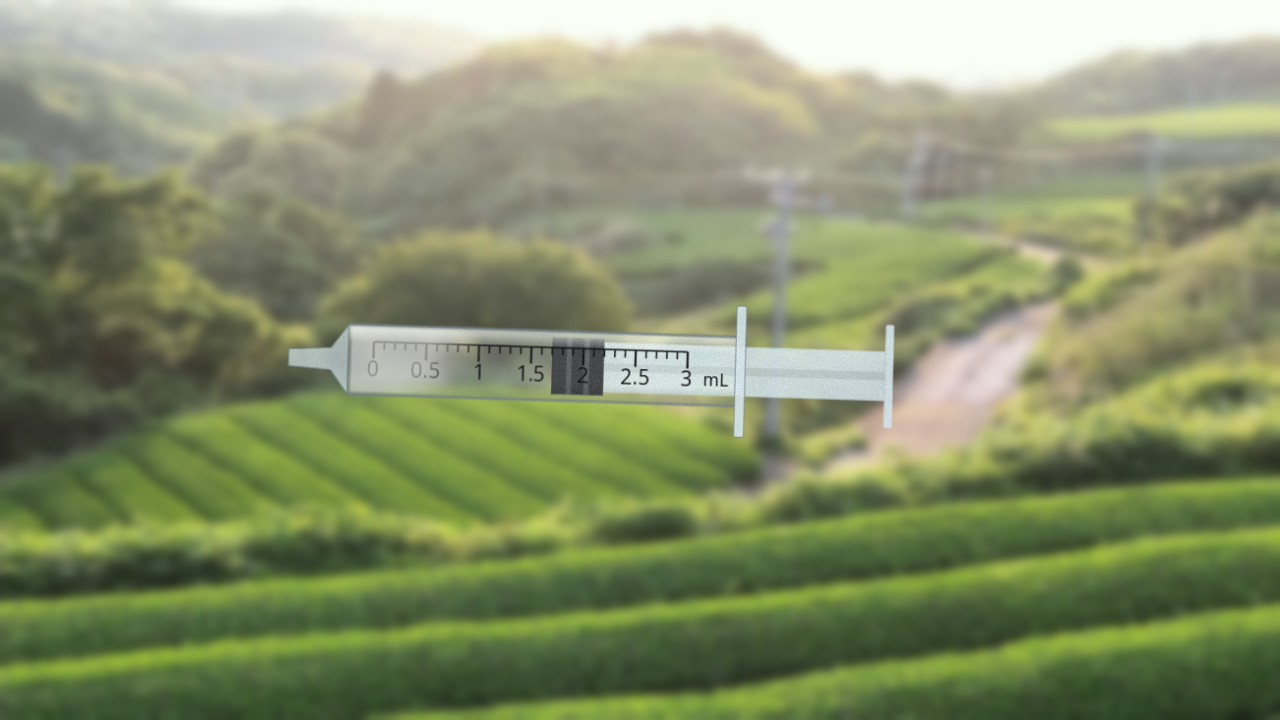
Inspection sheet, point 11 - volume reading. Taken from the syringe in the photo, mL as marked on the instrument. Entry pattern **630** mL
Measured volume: **1.7** mL
